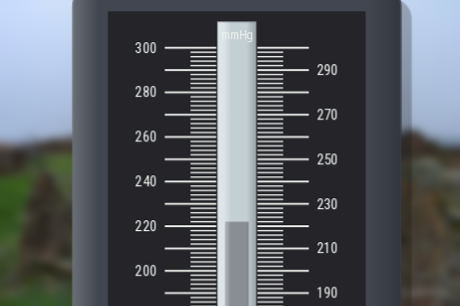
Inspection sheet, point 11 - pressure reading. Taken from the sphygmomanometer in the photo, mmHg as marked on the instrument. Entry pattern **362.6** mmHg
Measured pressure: **222** mmHg
